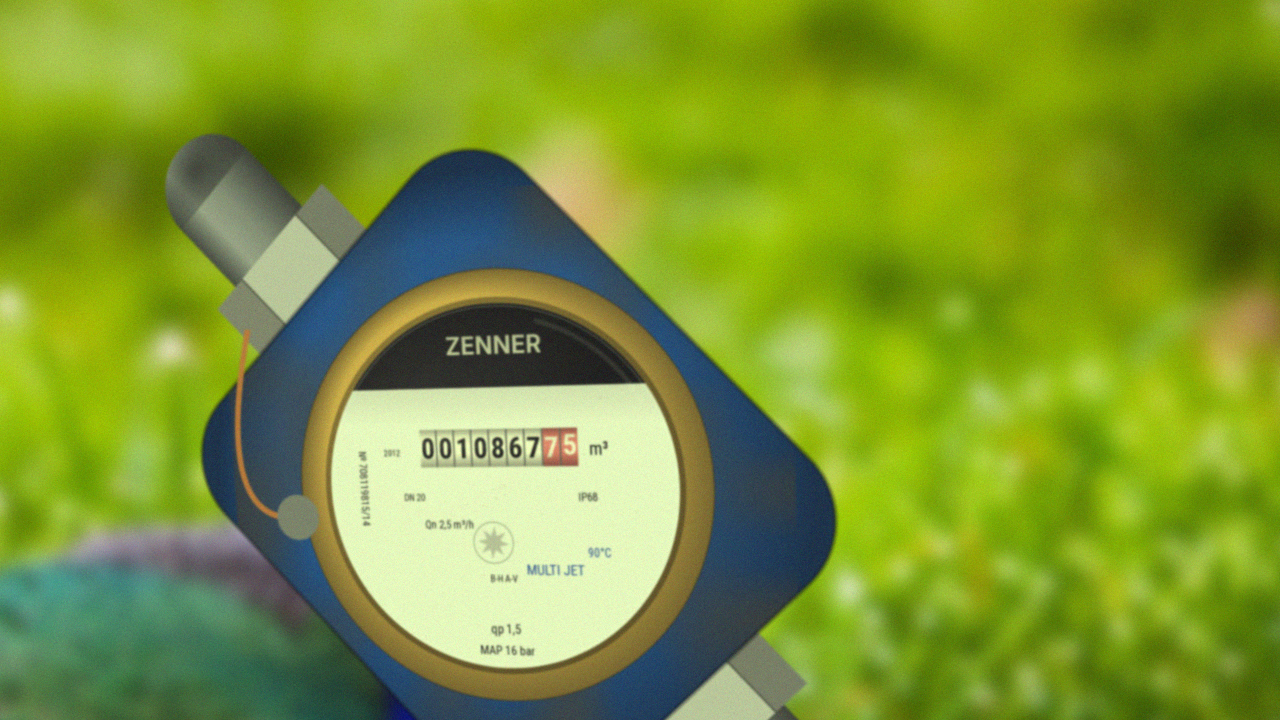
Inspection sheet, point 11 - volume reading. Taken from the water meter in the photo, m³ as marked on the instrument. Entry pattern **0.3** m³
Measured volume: **10867.75** m³
